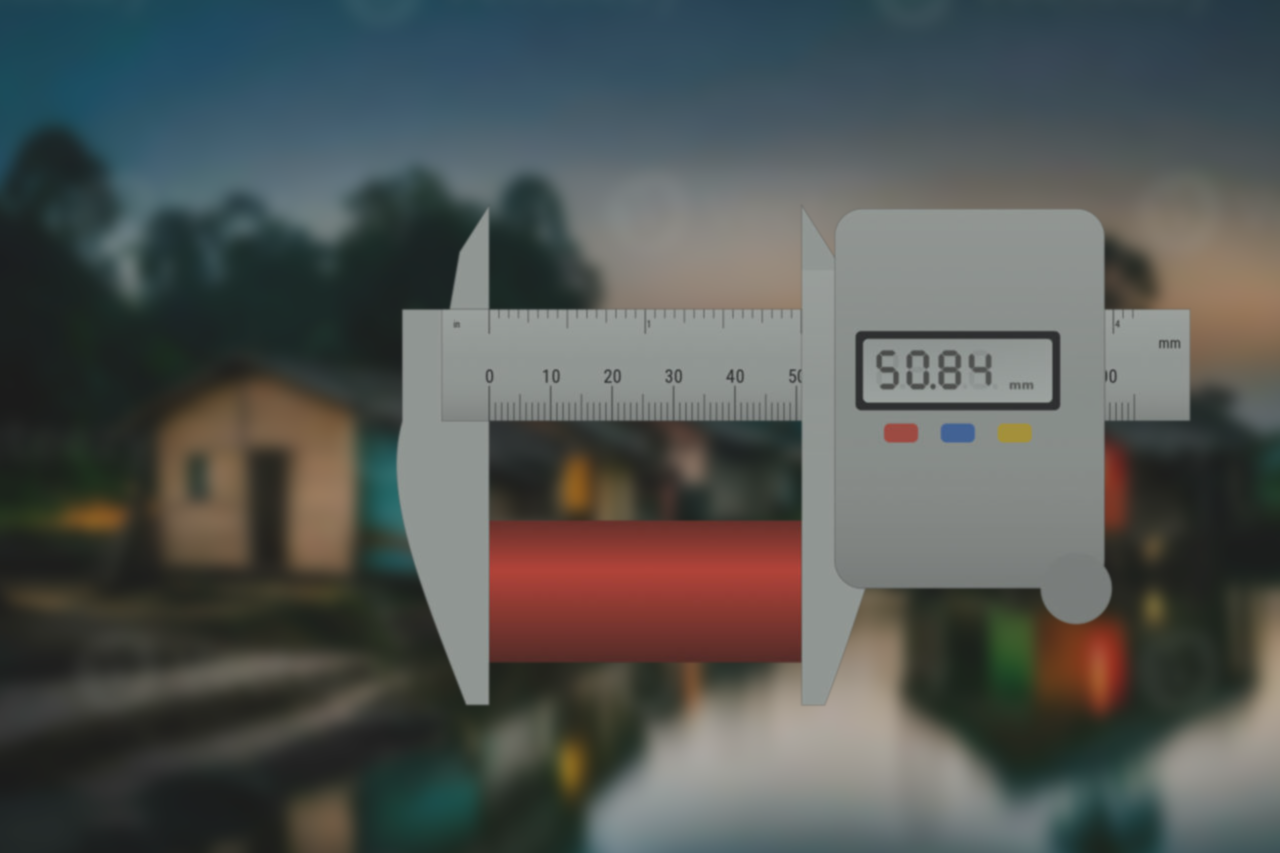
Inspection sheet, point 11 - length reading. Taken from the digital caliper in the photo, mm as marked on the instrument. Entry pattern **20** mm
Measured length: **50.84** mm
